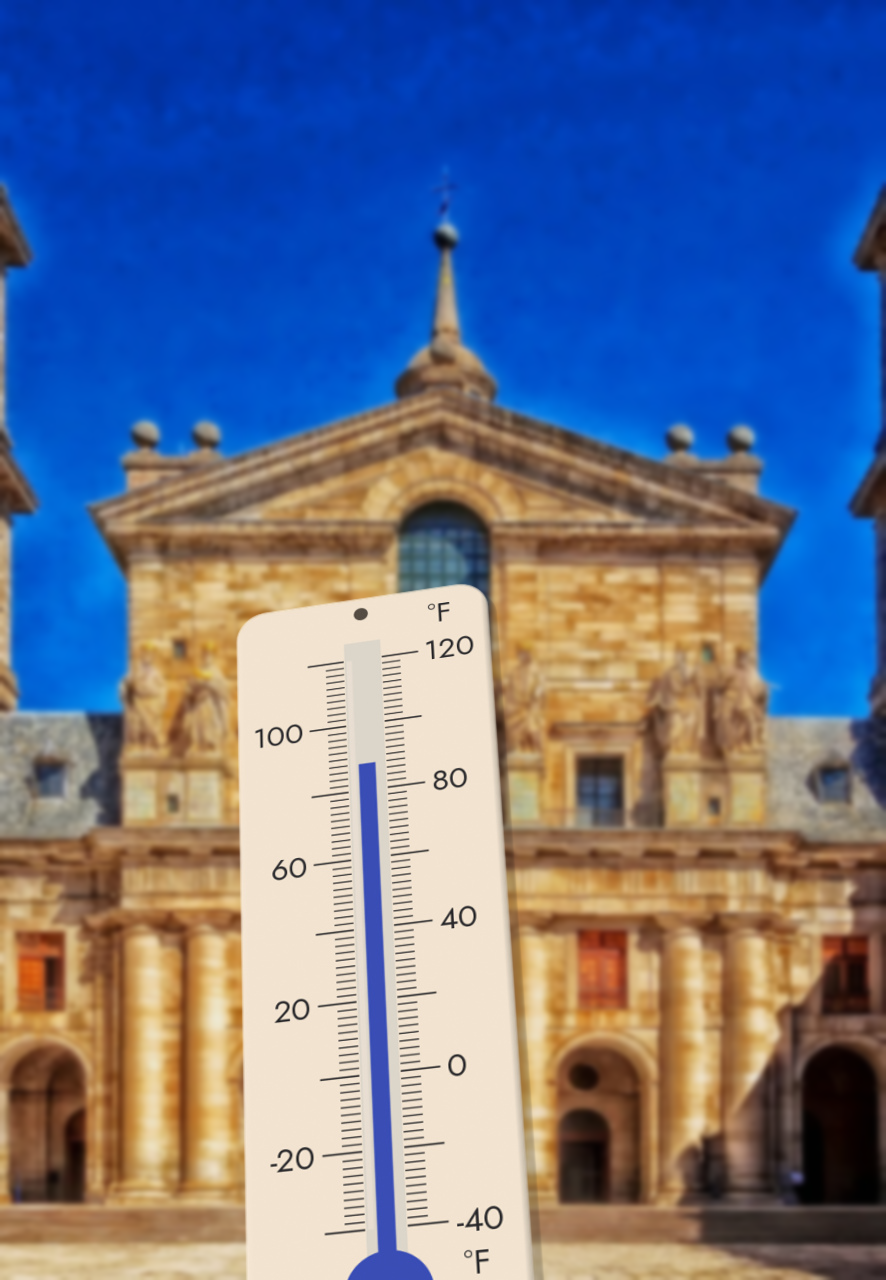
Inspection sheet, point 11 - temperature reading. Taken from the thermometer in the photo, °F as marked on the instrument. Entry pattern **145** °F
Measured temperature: **88** °F
